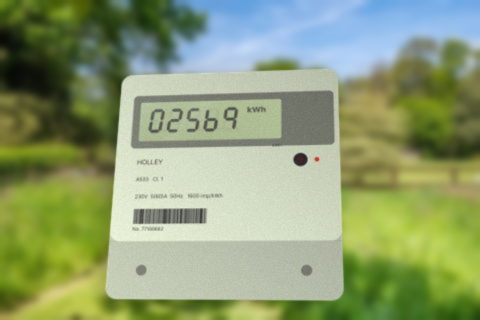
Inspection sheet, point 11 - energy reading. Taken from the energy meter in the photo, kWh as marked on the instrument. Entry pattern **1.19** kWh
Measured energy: **2569** kWh
